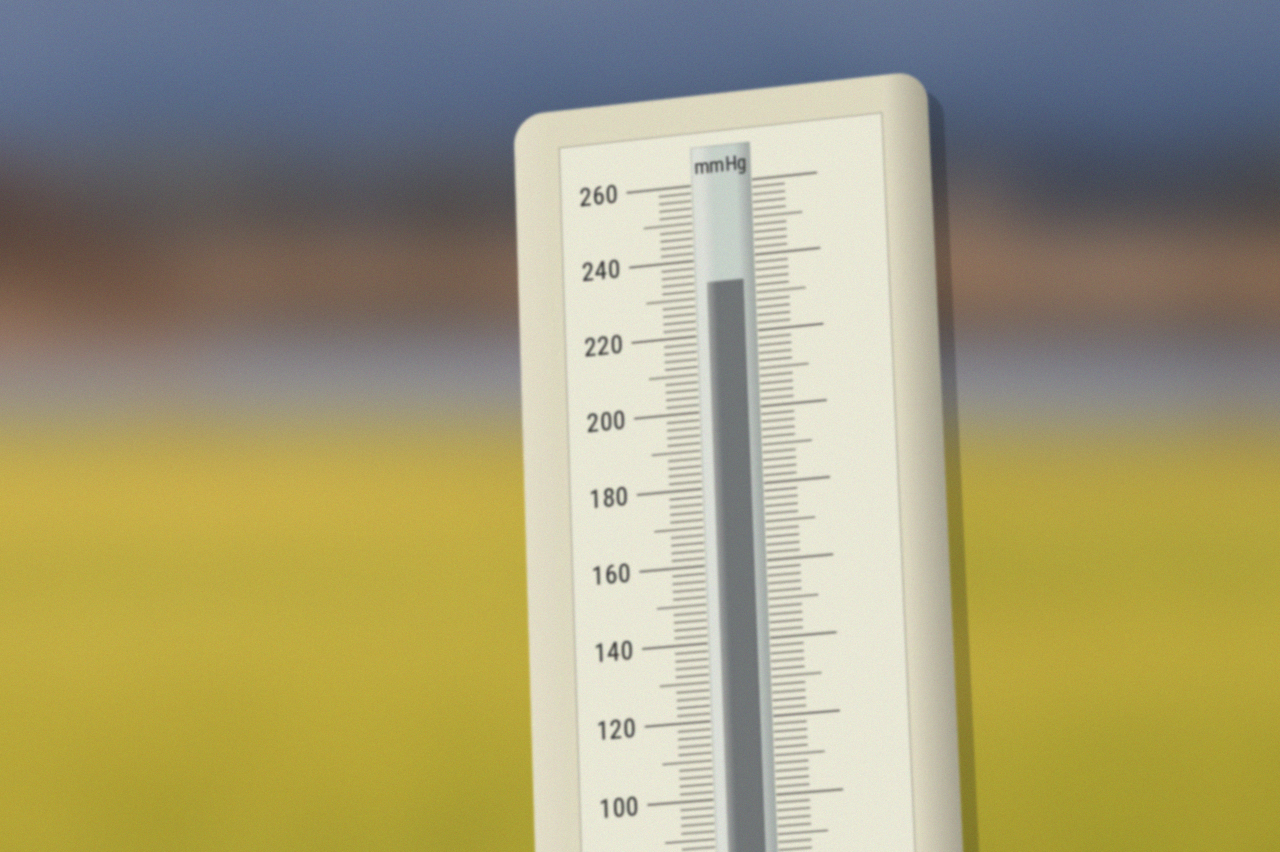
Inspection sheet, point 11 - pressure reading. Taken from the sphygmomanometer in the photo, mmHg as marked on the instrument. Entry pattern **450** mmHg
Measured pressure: **234** mmHg
